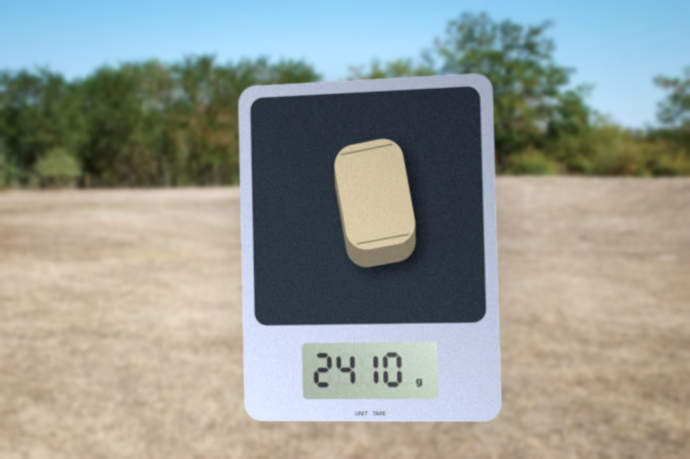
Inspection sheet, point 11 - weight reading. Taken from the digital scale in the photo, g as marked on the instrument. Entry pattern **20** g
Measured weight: **2410** g
